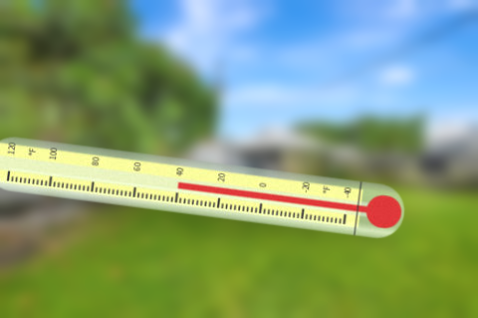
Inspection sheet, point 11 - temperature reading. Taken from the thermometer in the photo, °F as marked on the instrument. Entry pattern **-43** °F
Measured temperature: **40** °F
